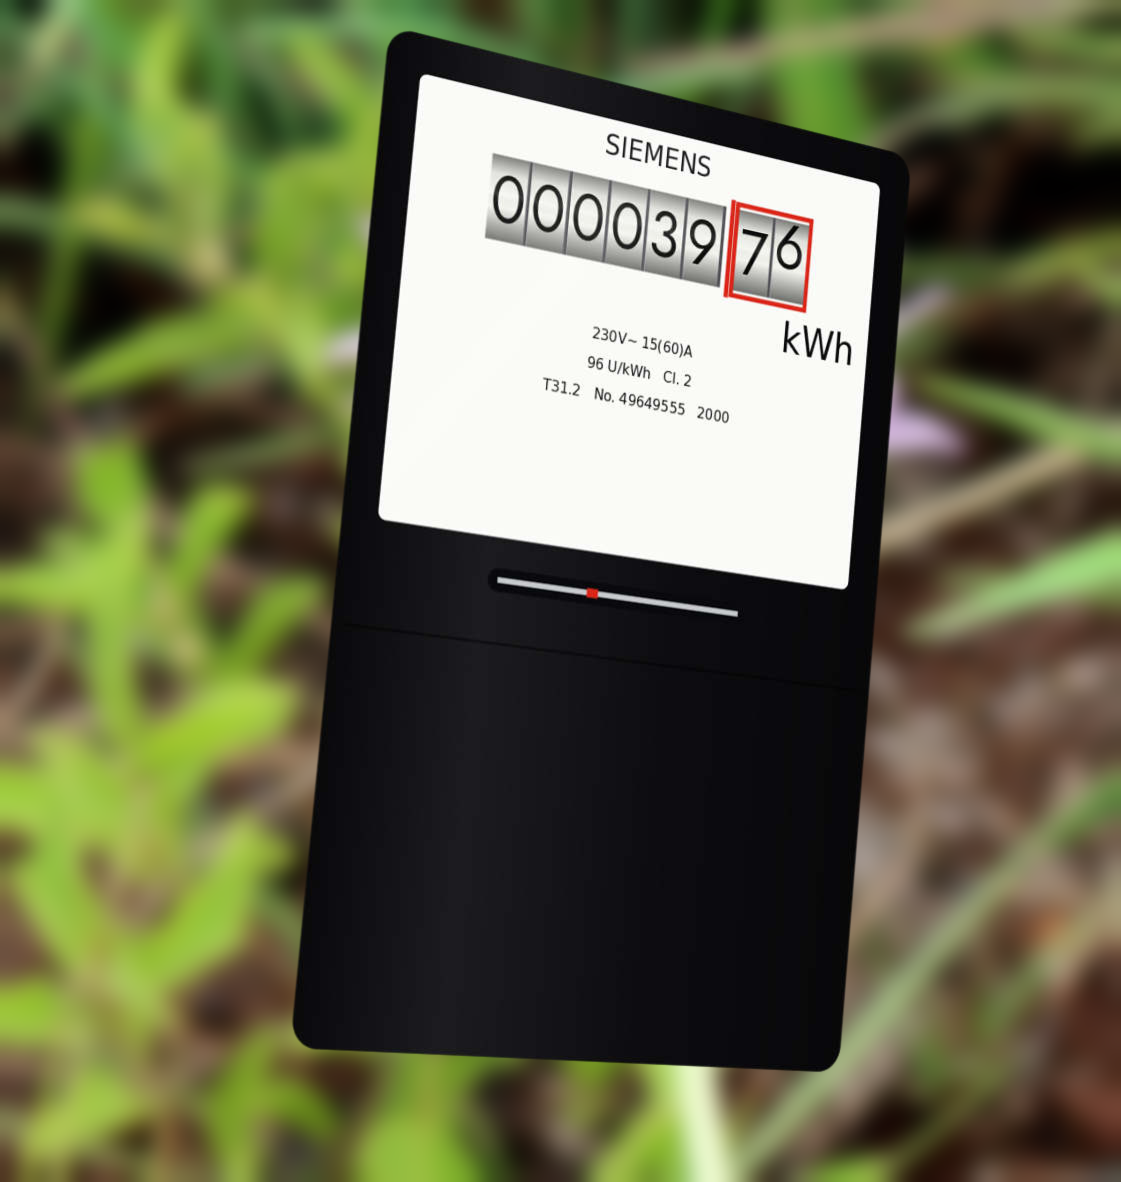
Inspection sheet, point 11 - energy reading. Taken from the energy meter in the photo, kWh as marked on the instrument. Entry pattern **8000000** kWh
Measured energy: **39.76** kWh
